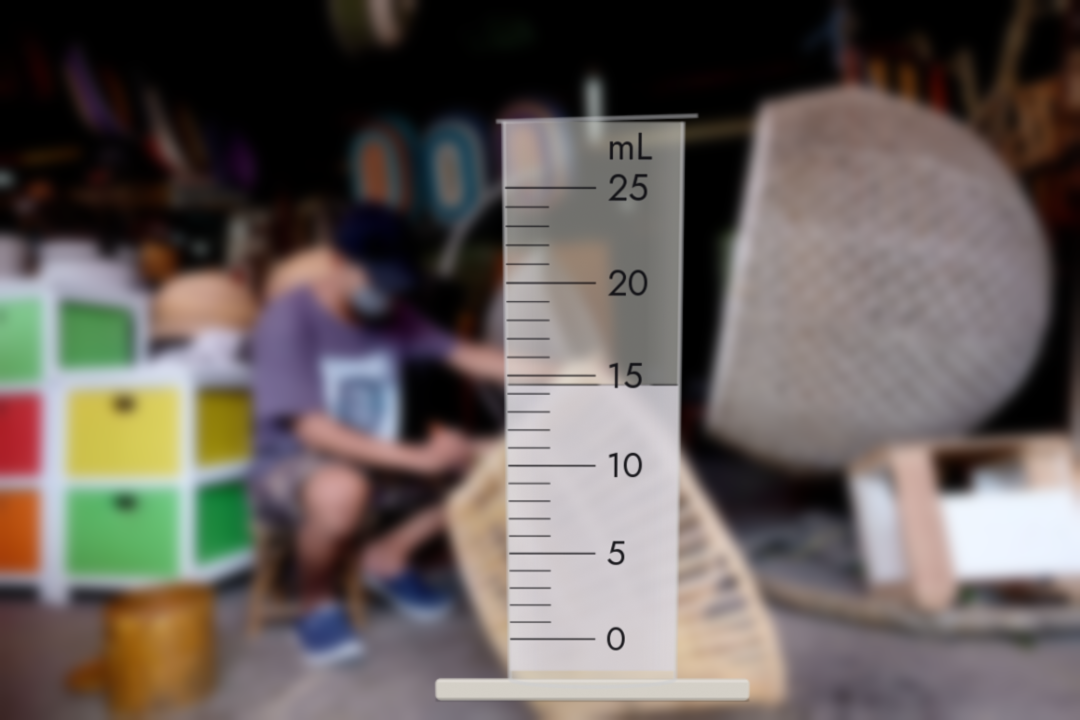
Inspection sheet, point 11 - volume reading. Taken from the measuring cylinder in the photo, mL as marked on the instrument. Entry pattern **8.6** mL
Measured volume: **14.5** mL
